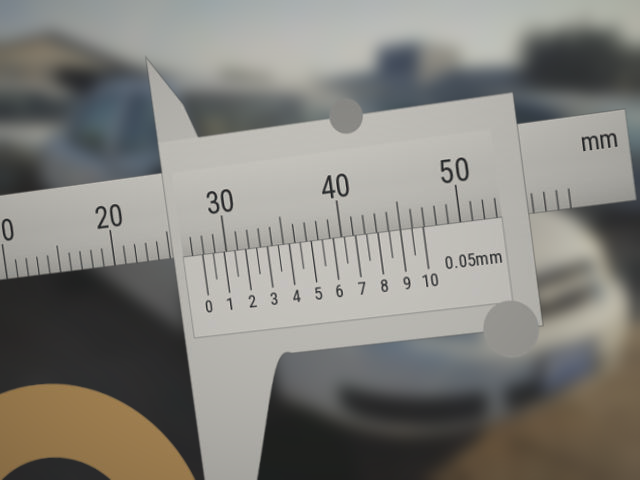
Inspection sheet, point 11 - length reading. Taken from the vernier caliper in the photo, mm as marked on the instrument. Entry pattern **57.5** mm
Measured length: **27.9** mm
